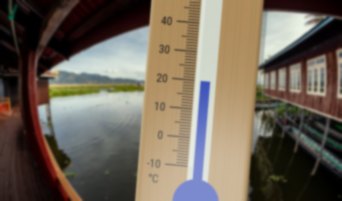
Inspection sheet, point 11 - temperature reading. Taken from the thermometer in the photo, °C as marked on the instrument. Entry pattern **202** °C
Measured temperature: **20** °C
